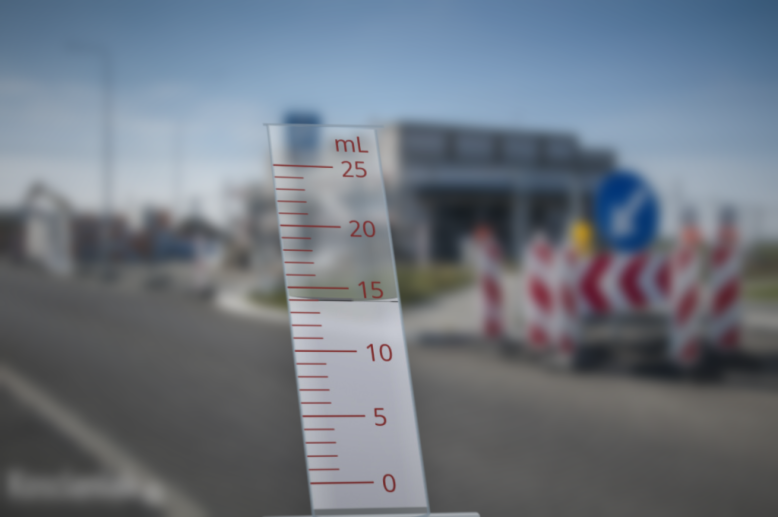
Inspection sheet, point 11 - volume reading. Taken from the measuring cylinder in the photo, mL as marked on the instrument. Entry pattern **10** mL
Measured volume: **14** mL
